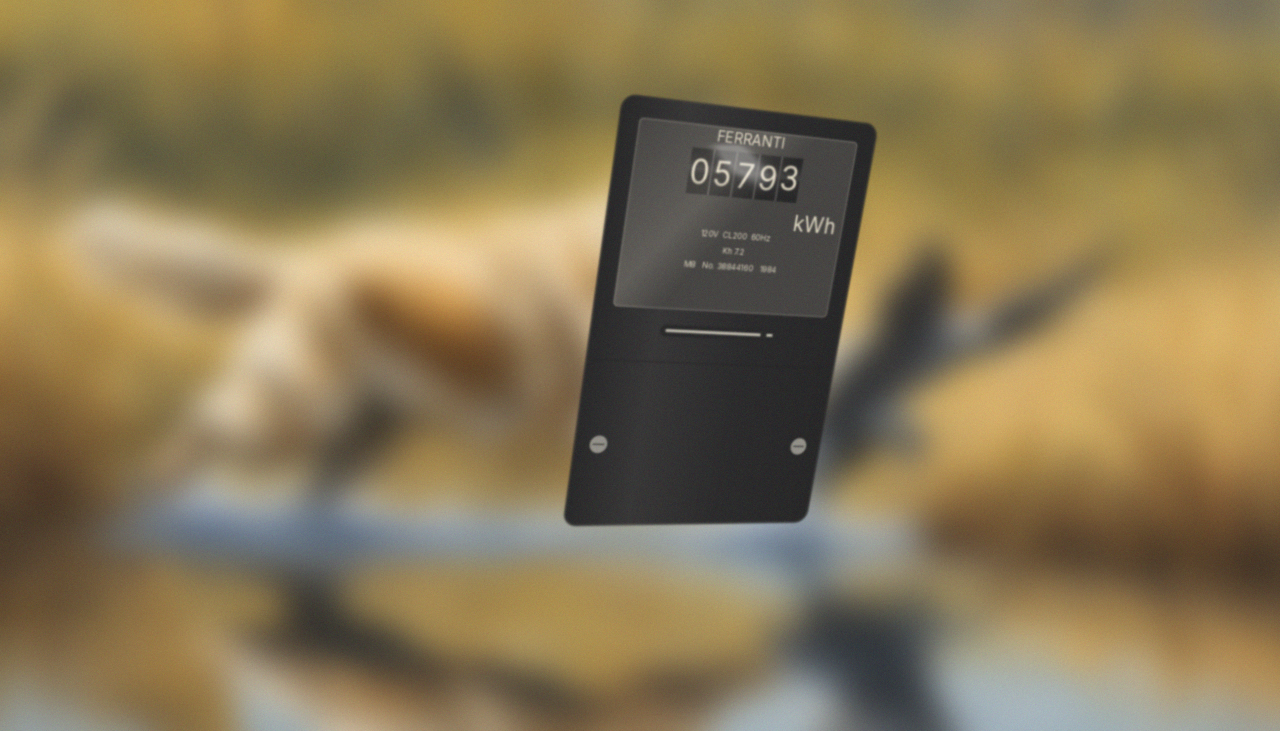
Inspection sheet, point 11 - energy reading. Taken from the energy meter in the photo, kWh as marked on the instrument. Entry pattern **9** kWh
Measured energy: **5793** kWh
